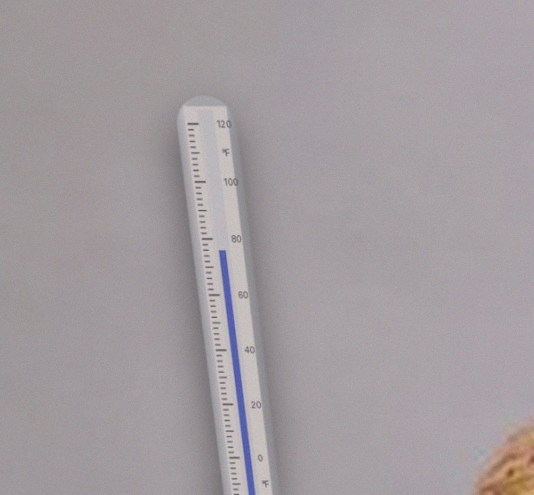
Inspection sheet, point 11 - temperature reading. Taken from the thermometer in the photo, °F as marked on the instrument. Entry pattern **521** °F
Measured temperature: **76** °F
